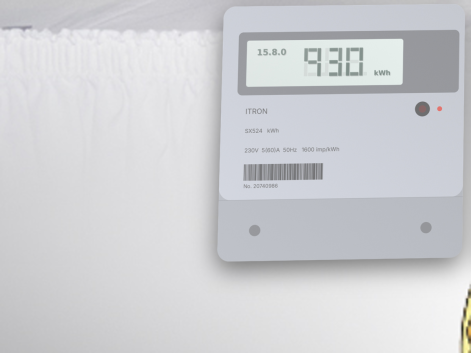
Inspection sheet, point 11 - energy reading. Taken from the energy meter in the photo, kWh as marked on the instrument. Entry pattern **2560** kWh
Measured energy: **930** kWh
